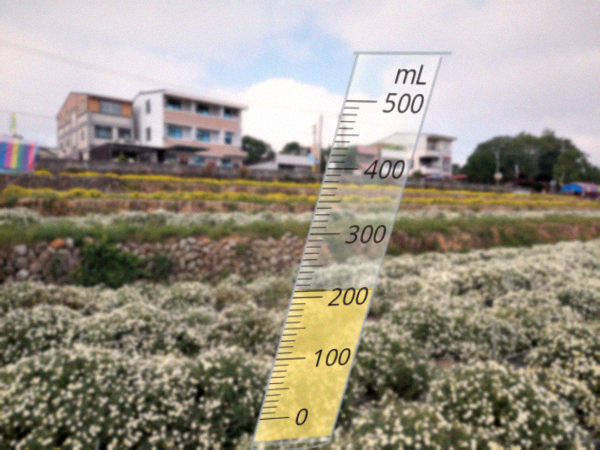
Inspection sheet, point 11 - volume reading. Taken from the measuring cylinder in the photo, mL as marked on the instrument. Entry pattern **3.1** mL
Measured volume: **210** mL
